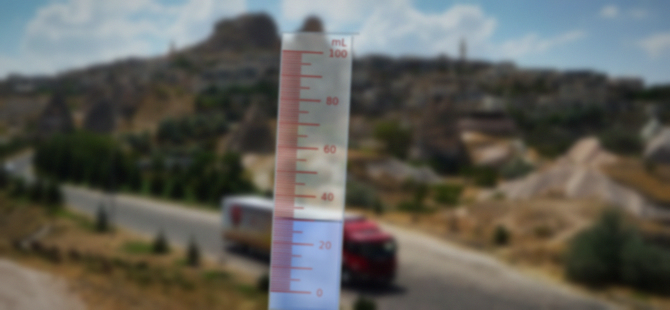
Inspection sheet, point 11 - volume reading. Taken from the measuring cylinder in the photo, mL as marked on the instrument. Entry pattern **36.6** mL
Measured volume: **30** mL
